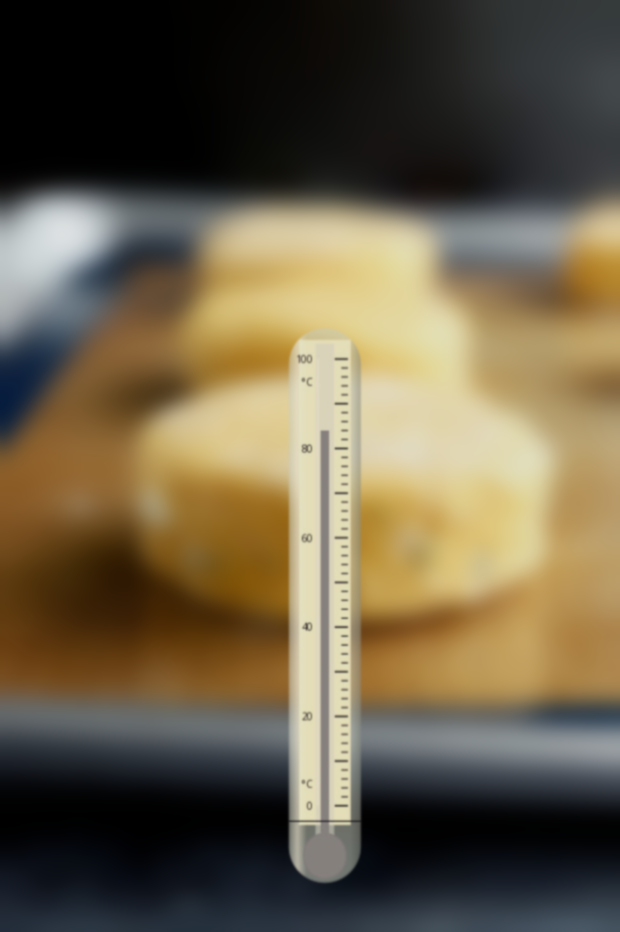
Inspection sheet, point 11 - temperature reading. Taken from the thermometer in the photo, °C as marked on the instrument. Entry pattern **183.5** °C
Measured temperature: **84** °C
